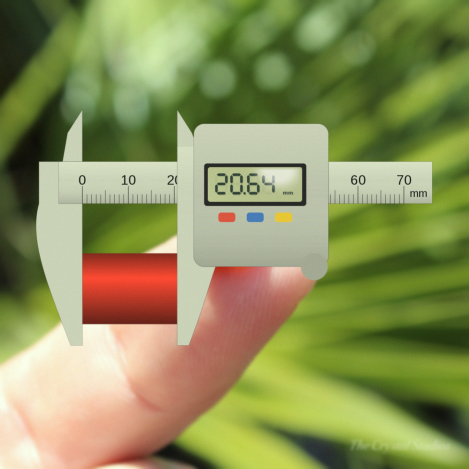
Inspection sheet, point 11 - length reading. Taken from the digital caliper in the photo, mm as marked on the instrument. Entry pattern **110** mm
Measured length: **20.64** mm
